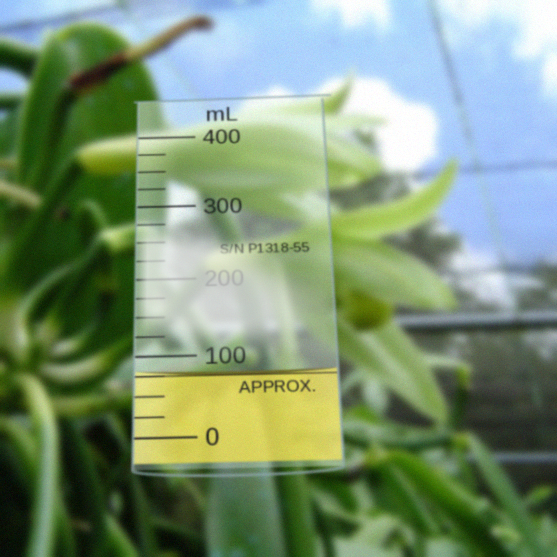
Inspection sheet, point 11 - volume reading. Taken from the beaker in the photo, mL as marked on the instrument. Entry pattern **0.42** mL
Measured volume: **75** mL
